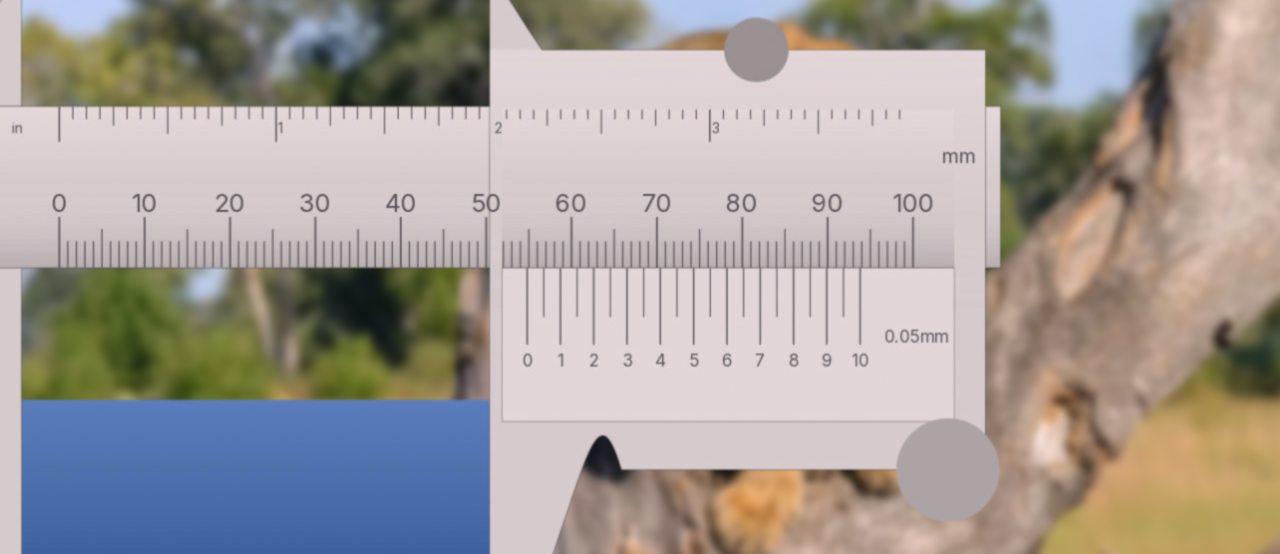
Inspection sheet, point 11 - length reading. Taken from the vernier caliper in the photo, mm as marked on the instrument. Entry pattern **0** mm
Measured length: **54.8** mm
